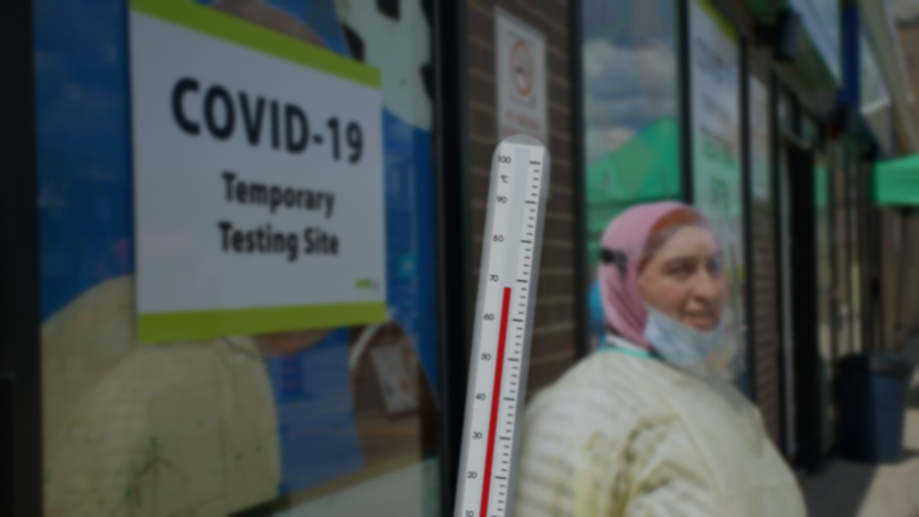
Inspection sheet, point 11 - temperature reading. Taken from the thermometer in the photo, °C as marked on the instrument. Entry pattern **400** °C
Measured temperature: **68** °C
